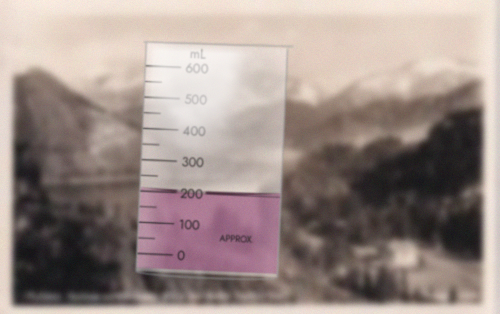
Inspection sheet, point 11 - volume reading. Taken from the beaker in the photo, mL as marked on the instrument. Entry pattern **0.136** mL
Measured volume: **200** mL
